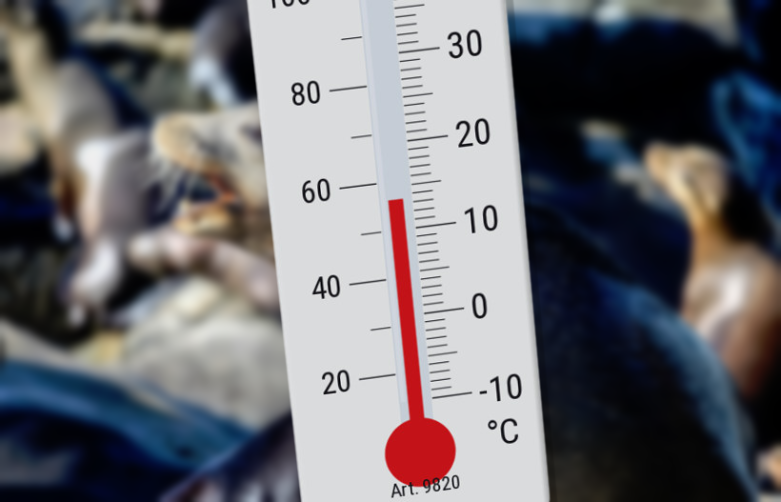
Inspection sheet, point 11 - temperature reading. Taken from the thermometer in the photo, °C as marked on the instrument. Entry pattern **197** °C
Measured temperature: **13.5** °C
